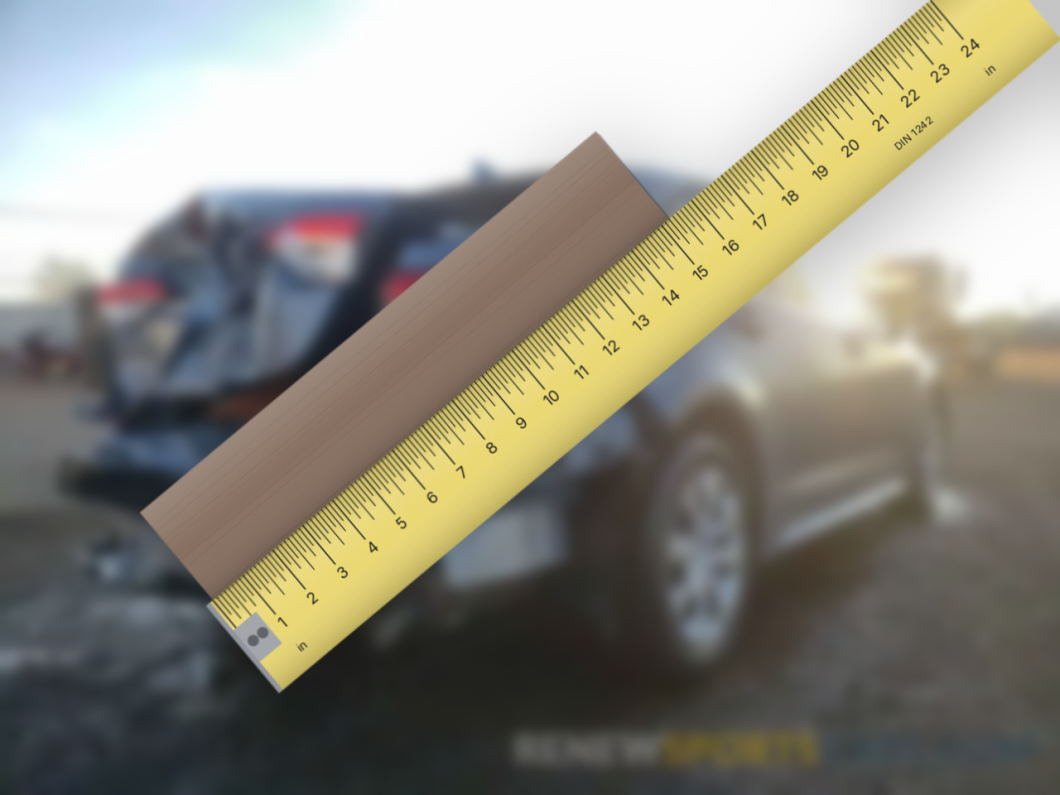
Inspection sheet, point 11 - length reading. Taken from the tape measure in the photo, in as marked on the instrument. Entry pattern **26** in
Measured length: **15.25** in
